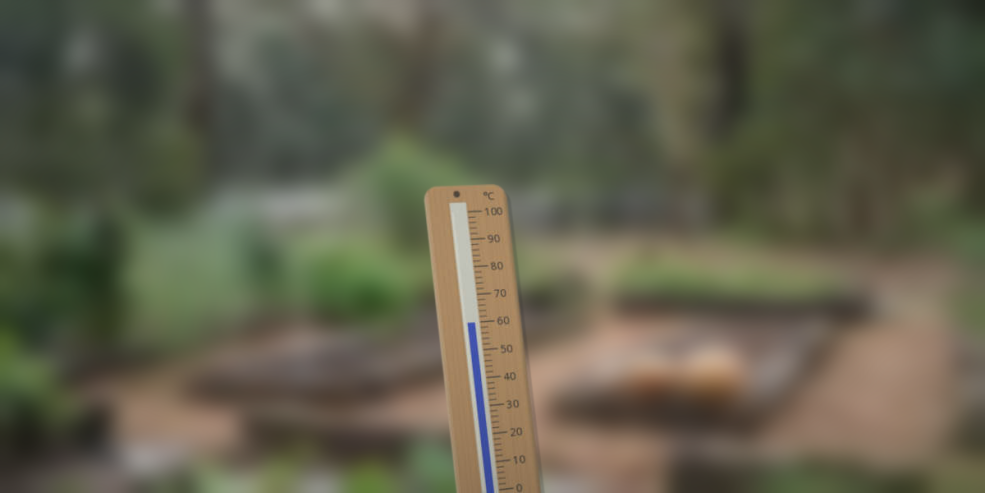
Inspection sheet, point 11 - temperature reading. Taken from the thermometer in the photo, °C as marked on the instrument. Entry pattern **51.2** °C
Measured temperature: **60** °C
